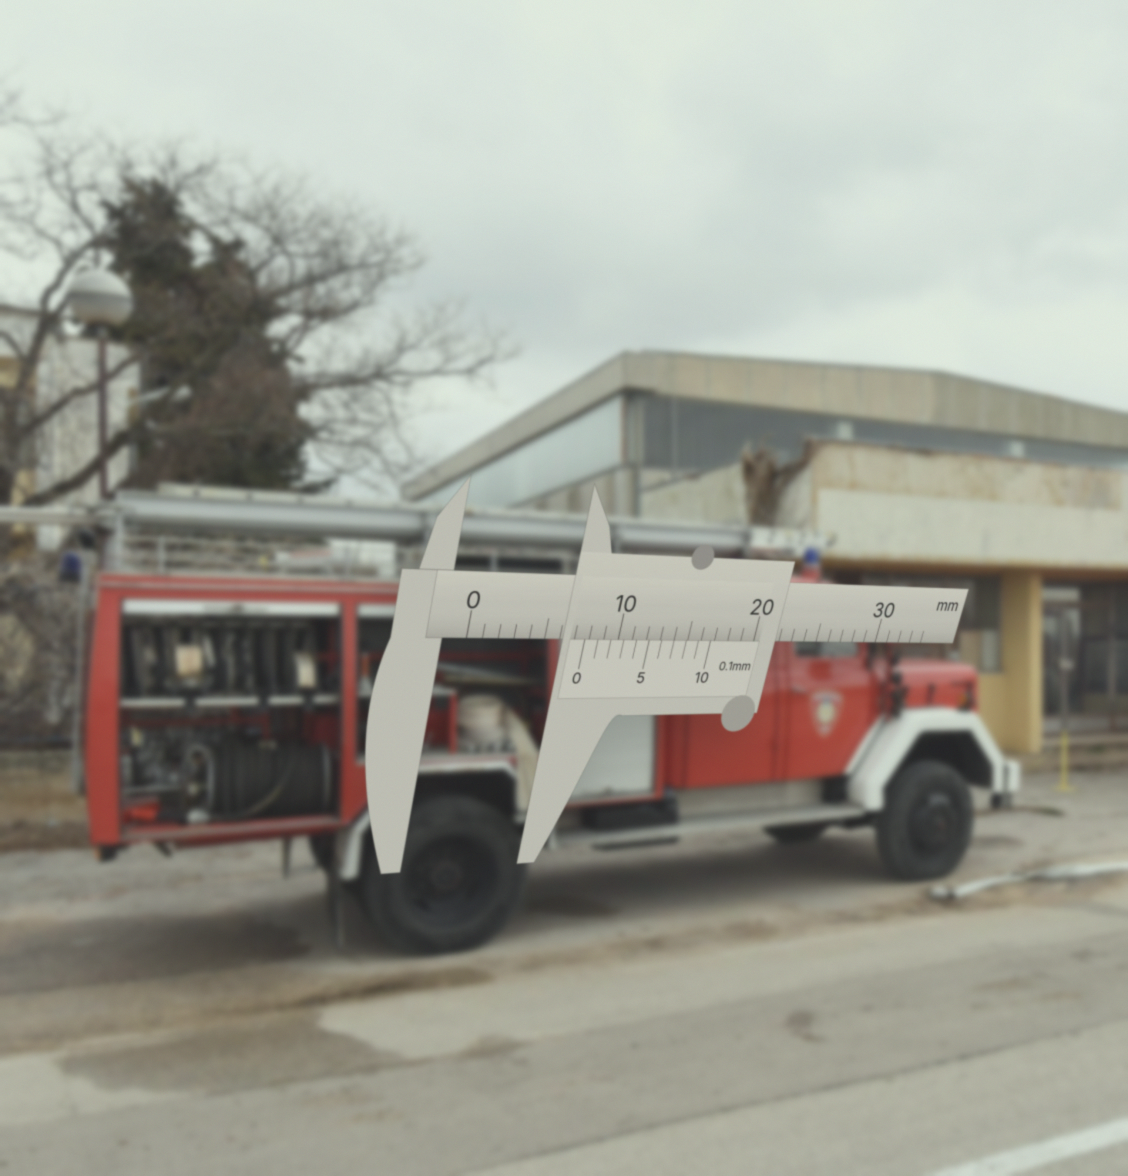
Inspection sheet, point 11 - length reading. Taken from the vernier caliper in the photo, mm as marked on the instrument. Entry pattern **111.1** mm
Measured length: **7.7** mm
